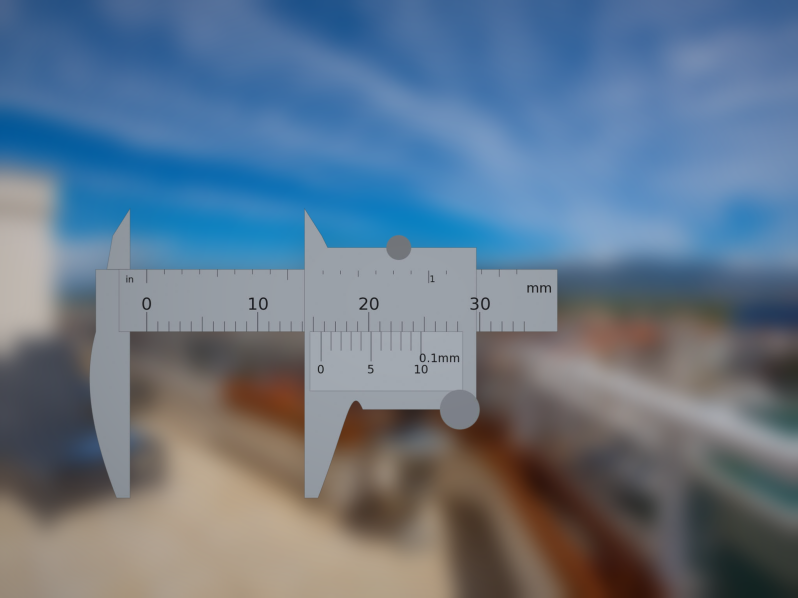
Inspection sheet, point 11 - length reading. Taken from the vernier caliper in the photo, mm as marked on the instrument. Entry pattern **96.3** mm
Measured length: **15.7** mm
